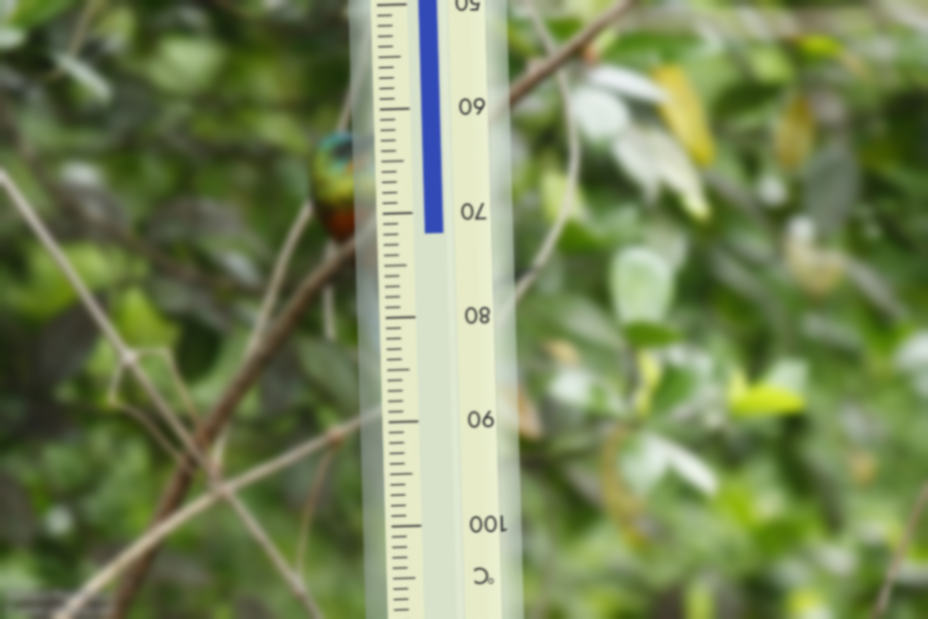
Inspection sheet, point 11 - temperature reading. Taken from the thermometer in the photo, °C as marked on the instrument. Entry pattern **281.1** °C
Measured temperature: **72** °C
